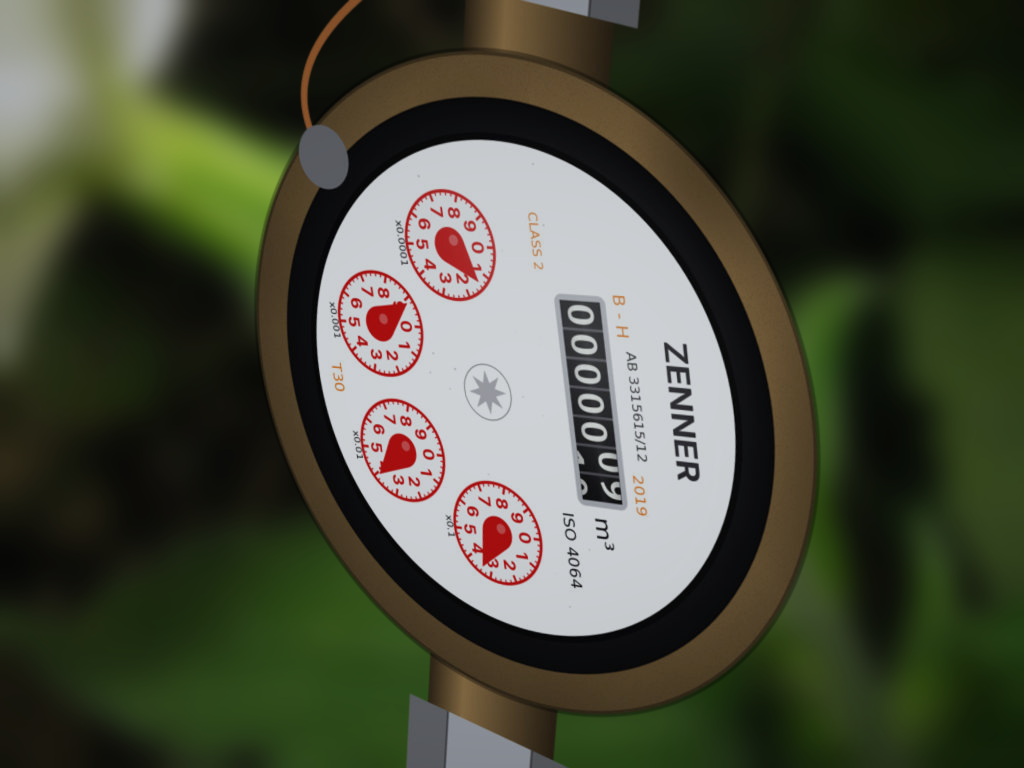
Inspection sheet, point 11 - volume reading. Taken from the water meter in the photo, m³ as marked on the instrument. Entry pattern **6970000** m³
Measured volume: **9.3391** m³
